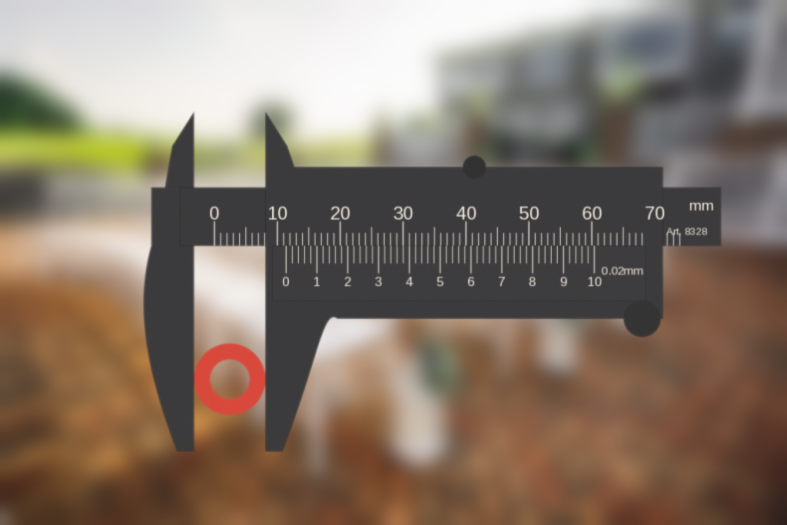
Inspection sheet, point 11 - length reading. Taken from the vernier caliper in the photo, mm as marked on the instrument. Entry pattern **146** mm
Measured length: **11.4** mm
